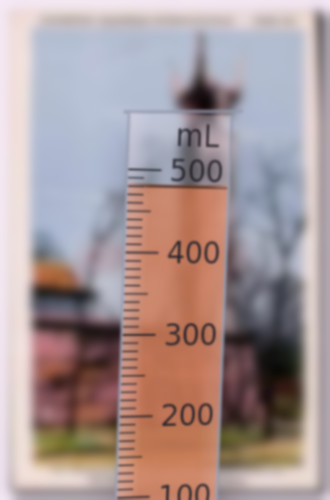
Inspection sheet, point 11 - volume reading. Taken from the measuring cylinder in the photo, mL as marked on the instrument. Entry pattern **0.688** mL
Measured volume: **480** mL
